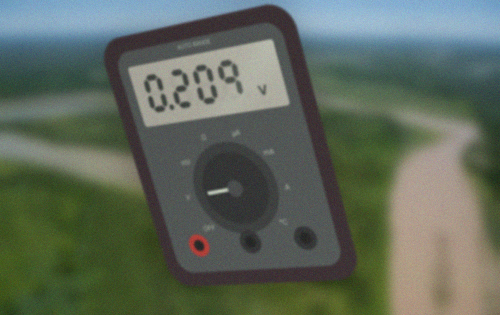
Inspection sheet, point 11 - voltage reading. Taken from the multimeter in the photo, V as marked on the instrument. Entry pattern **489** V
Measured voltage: **0.209** V
